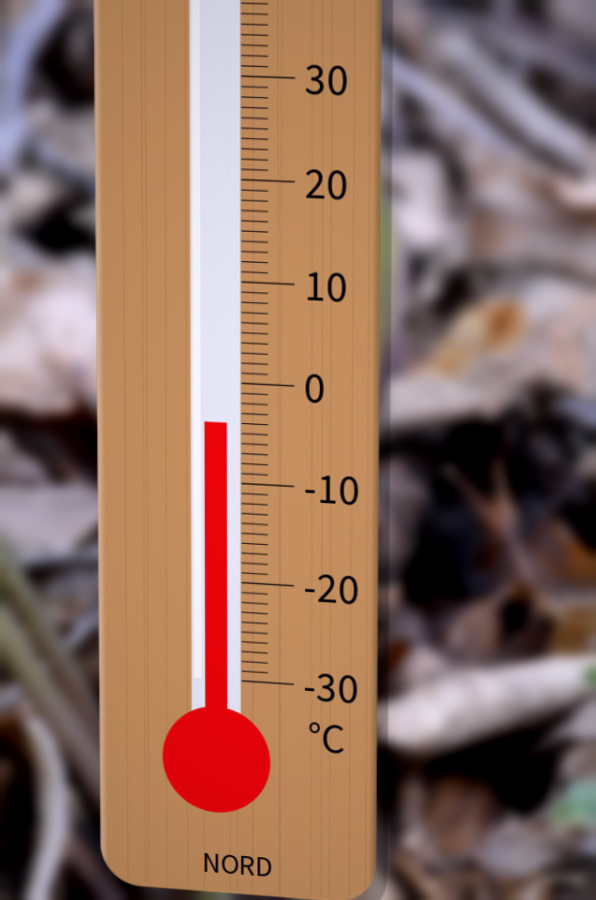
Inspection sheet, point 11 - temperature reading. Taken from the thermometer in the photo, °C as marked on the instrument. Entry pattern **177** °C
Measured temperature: **-4** °C
